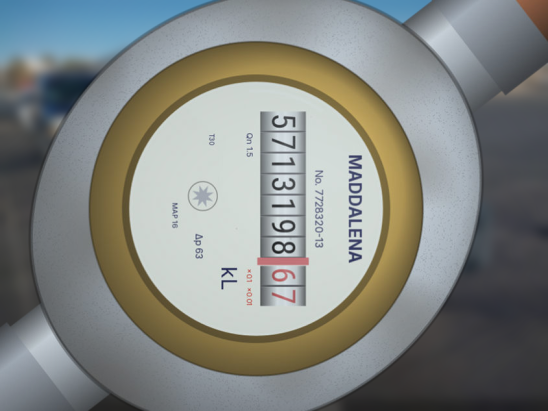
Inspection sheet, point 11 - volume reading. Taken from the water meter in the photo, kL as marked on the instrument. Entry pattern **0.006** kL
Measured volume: **5713198.67** kL
